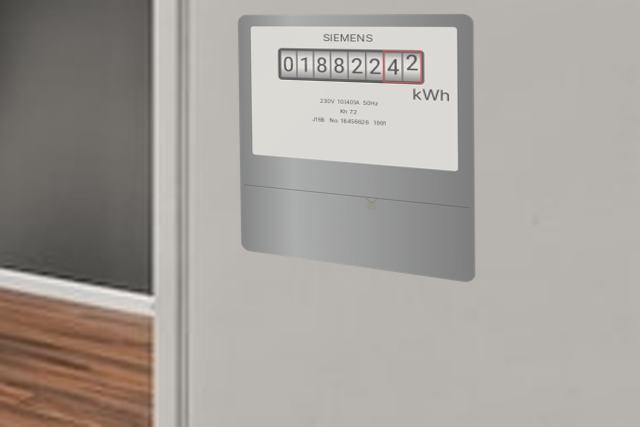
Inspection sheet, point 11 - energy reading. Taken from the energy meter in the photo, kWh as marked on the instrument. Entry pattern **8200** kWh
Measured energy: **18822.42** kWh
